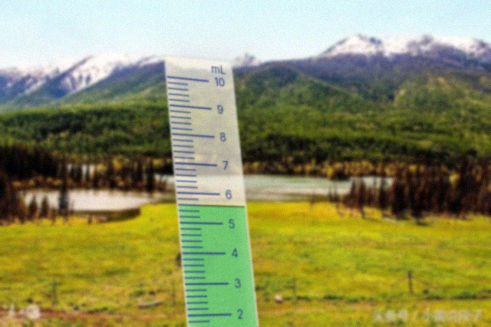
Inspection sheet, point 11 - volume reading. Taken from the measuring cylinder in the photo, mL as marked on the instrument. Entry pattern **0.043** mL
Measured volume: **5.6** mL
